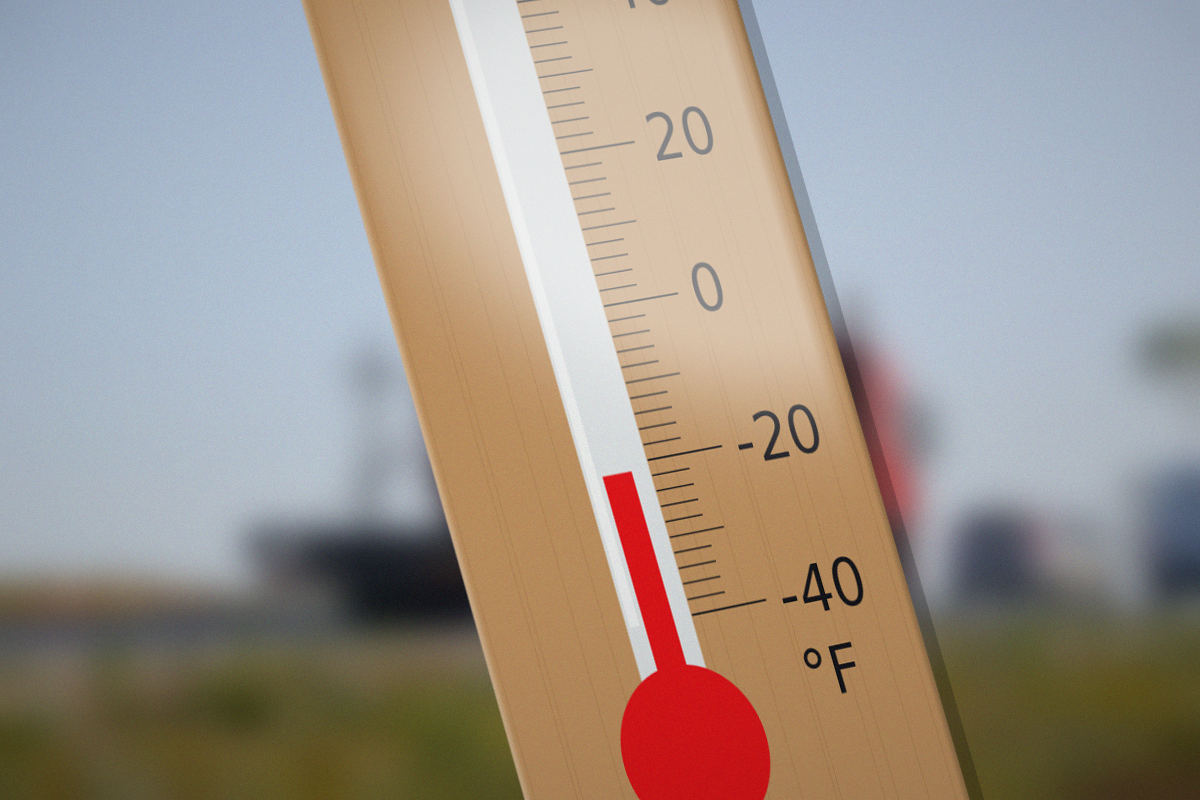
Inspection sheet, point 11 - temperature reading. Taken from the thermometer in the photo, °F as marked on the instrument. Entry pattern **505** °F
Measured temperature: **-21** °F
